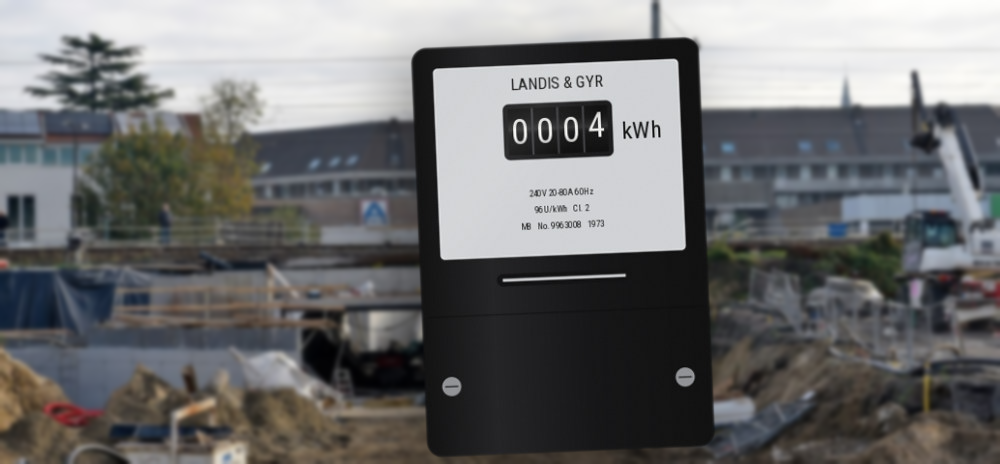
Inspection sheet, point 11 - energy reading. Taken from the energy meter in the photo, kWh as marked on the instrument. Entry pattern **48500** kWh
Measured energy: **4** kWh
